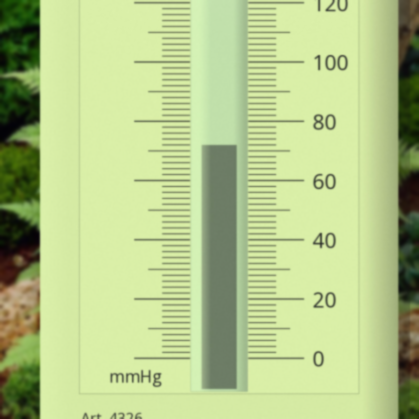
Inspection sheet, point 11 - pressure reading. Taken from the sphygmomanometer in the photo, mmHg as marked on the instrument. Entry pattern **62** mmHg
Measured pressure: **72** mmHg
